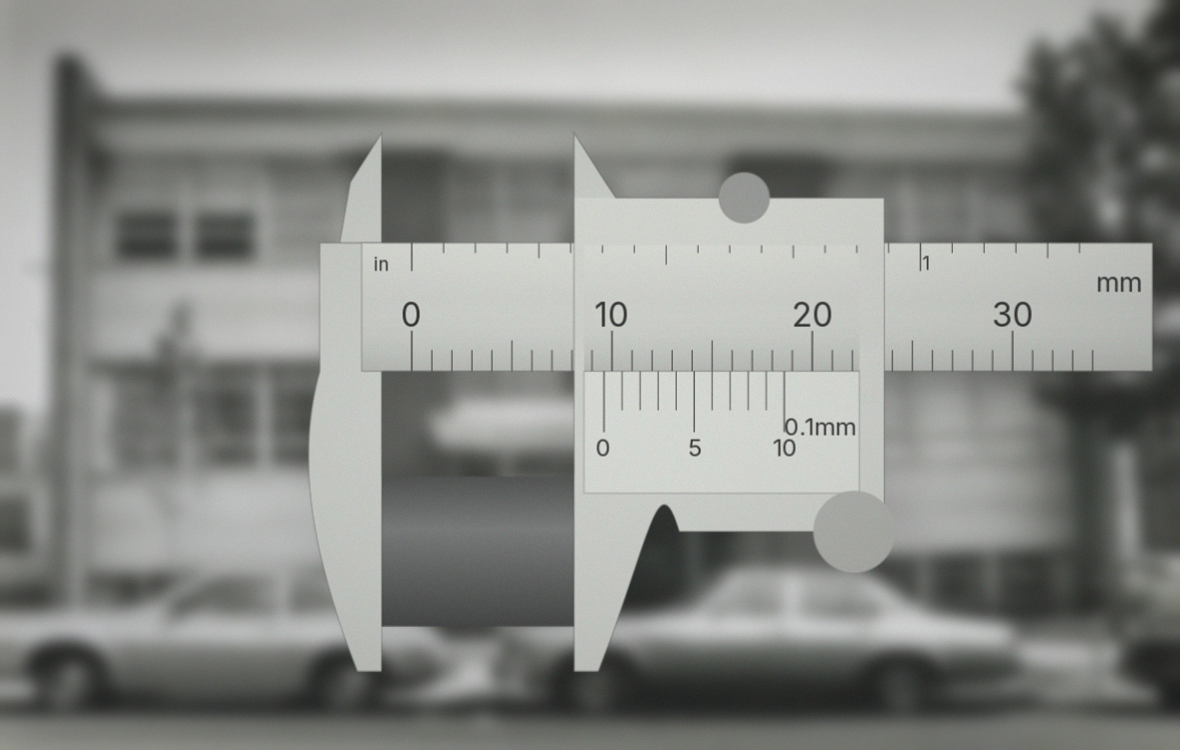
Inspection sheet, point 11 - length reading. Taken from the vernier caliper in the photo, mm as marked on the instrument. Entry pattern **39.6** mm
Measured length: **9.6** mm
